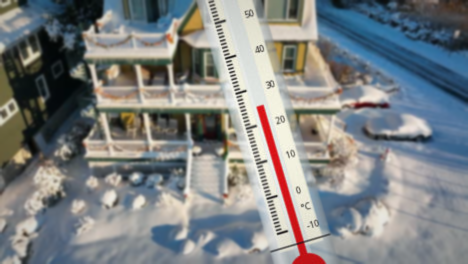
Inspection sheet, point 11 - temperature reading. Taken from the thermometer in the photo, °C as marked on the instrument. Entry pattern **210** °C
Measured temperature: **25** °C
